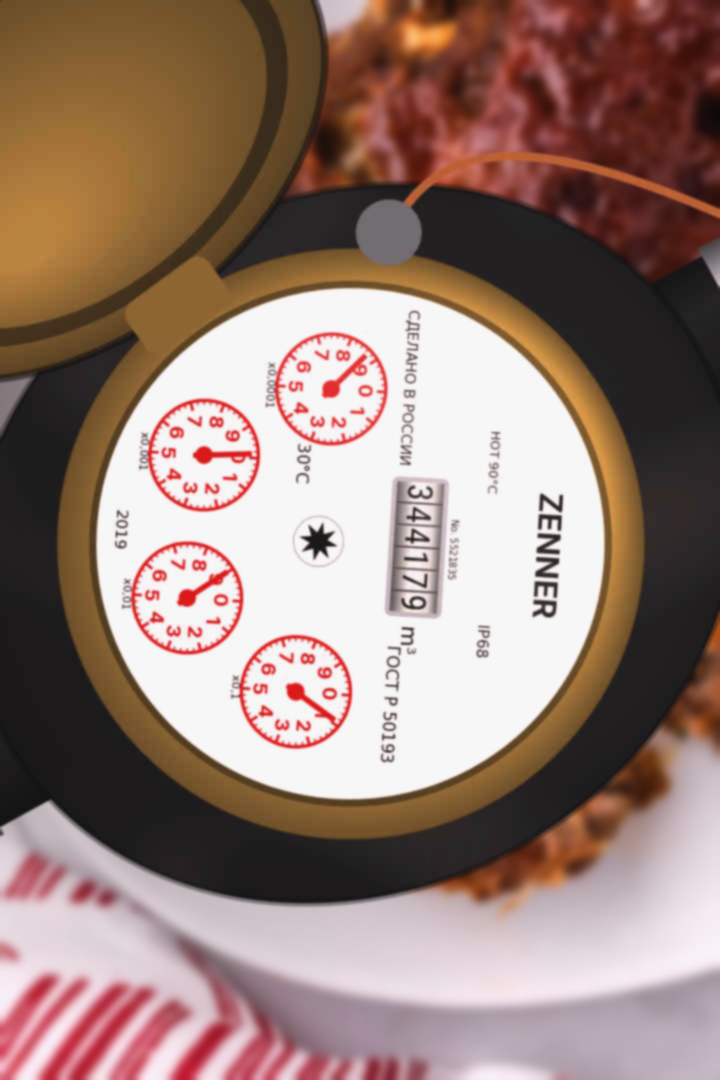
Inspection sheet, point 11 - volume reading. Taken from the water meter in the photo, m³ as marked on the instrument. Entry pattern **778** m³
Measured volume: **344179.0898** m³
